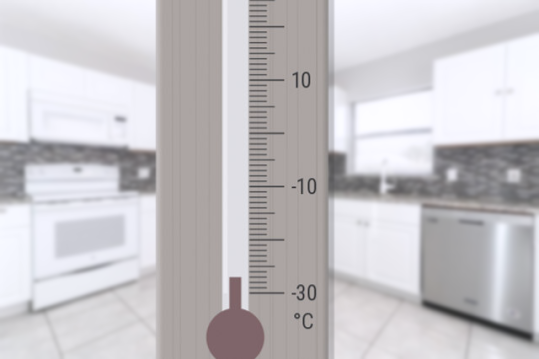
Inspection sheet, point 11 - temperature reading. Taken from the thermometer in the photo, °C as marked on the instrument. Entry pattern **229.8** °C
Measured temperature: **-27** °C
